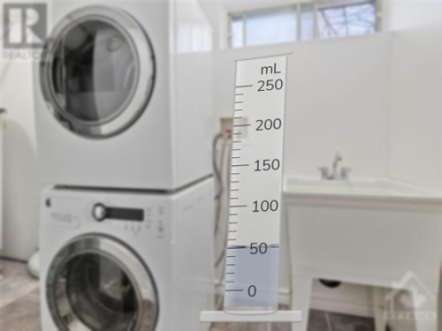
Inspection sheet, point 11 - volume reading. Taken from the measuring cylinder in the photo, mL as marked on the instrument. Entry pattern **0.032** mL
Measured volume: **50** mL
